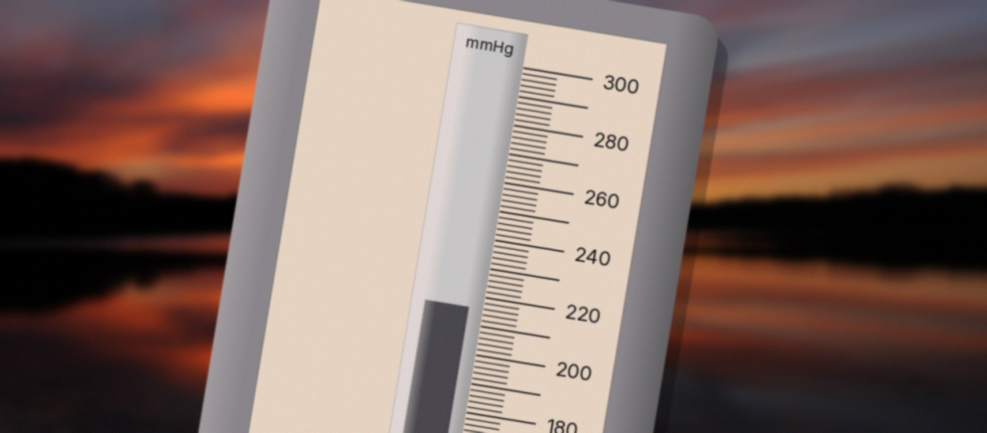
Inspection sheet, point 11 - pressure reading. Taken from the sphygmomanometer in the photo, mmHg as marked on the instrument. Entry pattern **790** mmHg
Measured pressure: **216** mmHg
